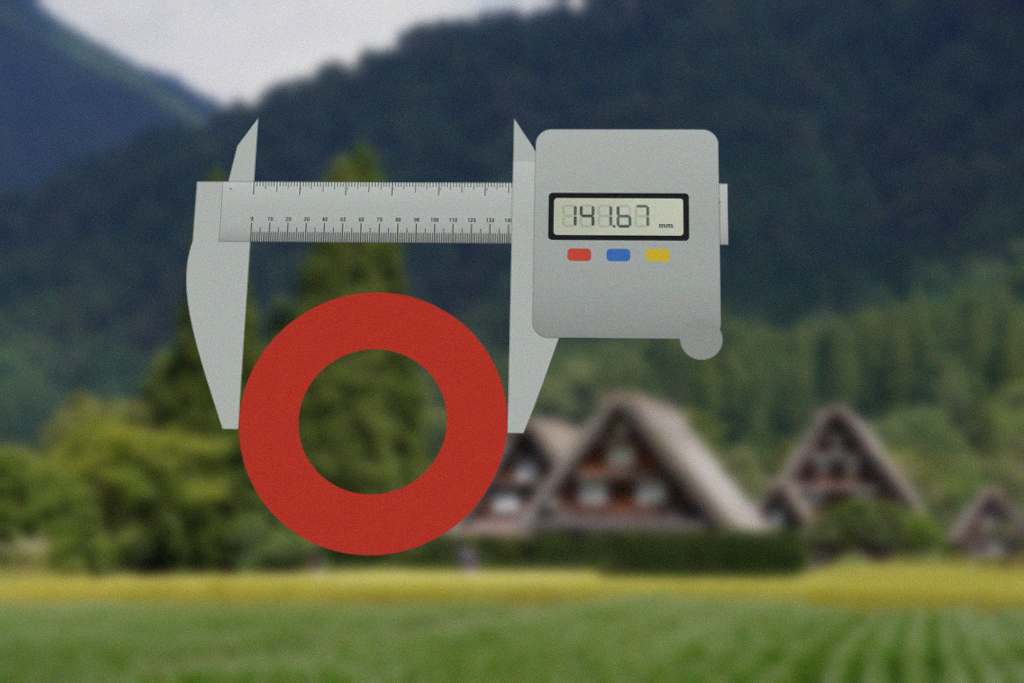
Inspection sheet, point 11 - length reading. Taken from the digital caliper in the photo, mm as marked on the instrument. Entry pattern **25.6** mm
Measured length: **141.67** mm
